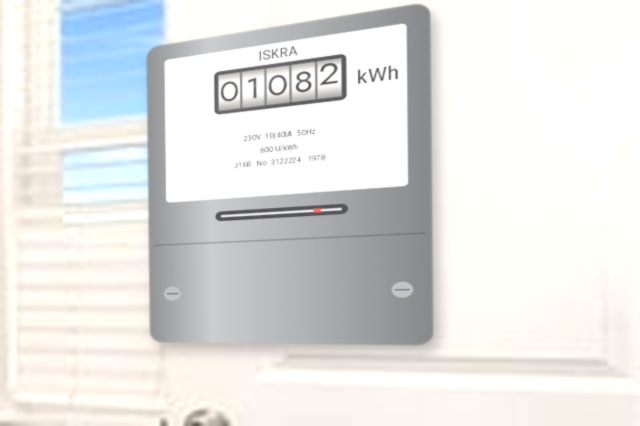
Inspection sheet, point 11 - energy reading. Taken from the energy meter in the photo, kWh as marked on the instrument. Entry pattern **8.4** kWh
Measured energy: **1082** kWh
